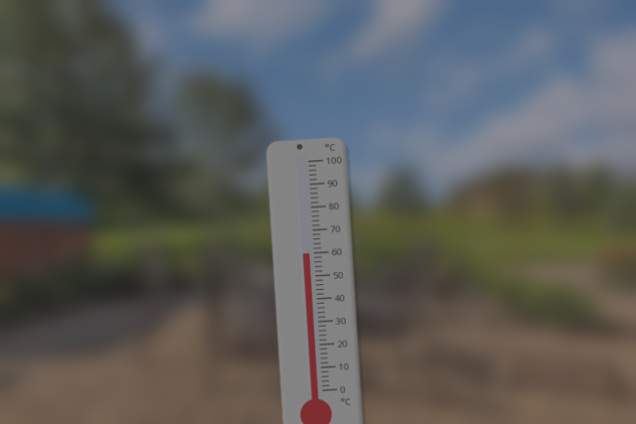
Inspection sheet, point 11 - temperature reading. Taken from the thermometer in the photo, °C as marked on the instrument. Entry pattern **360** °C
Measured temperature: **60** °C
